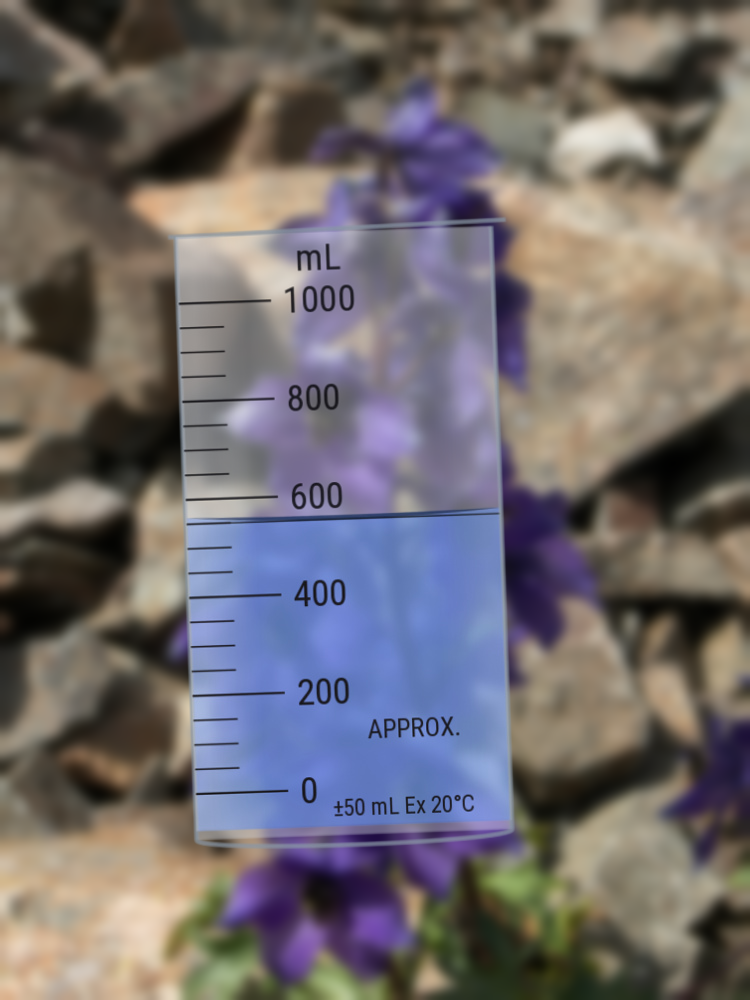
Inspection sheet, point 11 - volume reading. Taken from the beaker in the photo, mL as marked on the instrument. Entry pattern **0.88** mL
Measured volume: **550** mL
